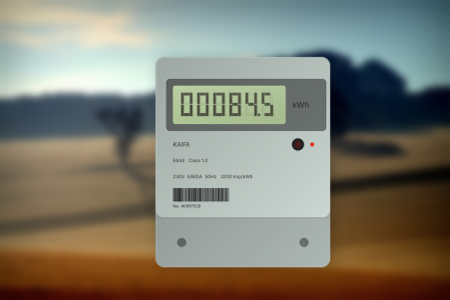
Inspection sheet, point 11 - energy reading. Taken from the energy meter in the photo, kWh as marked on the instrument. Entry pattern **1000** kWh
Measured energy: **84.5** kWh
